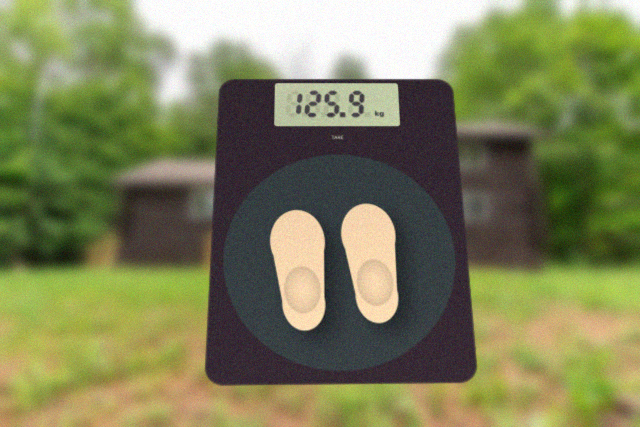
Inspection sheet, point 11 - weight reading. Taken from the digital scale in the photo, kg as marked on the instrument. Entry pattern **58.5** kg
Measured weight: **125.9** kg
